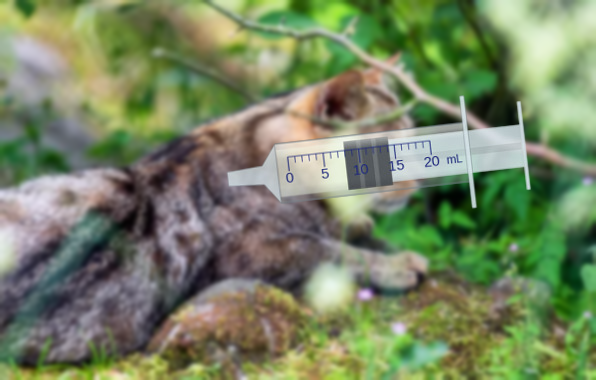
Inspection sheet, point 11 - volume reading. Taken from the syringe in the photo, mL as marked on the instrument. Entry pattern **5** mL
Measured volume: **8** mL
